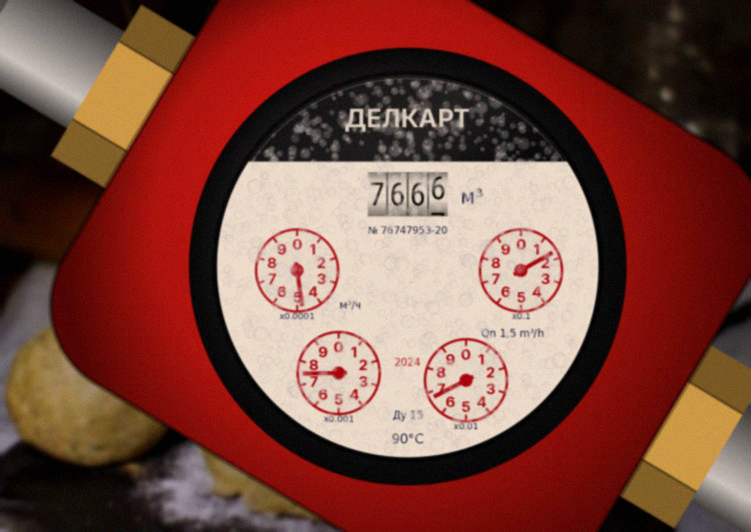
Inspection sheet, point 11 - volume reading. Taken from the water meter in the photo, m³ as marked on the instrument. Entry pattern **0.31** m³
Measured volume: **7666.1674** m³
